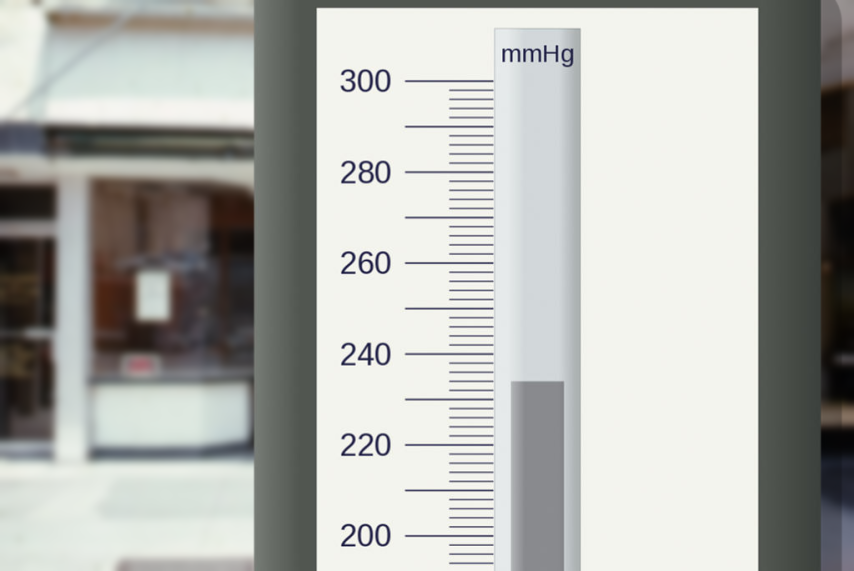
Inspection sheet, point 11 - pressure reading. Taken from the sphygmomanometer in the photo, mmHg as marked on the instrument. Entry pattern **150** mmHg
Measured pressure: **234** mmHg
